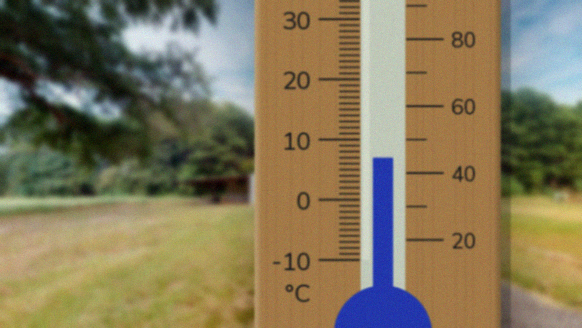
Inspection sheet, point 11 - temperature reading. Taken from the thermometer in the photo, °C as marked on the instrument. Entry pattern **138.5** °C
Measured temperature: **7** °C
